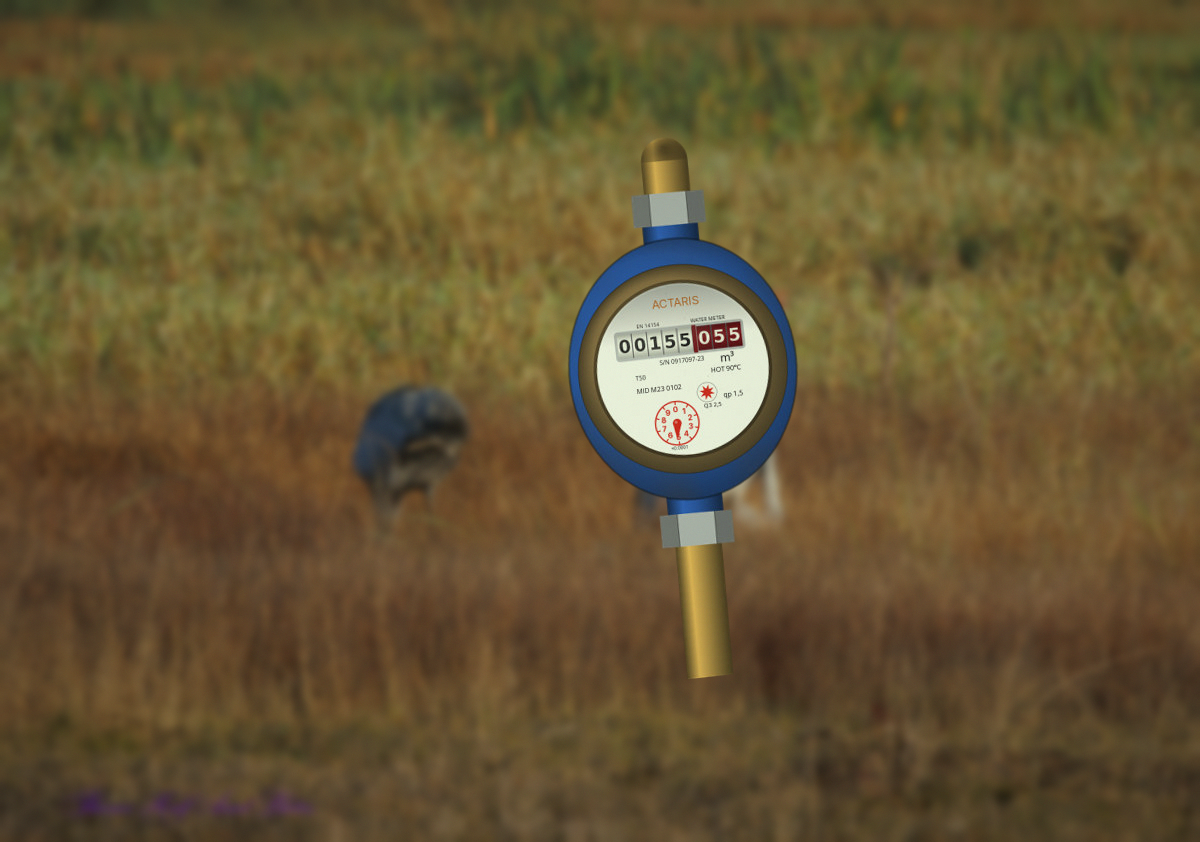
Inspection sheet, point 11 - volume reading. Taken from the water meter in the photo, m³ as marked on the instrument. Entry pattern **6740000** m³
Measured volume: **155.0555** m³
